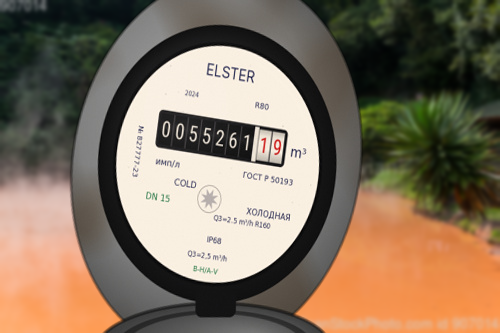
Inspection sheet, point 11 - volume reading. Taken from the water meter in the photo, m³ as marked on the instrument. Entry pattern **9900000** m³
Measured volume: **55261.19** m³
